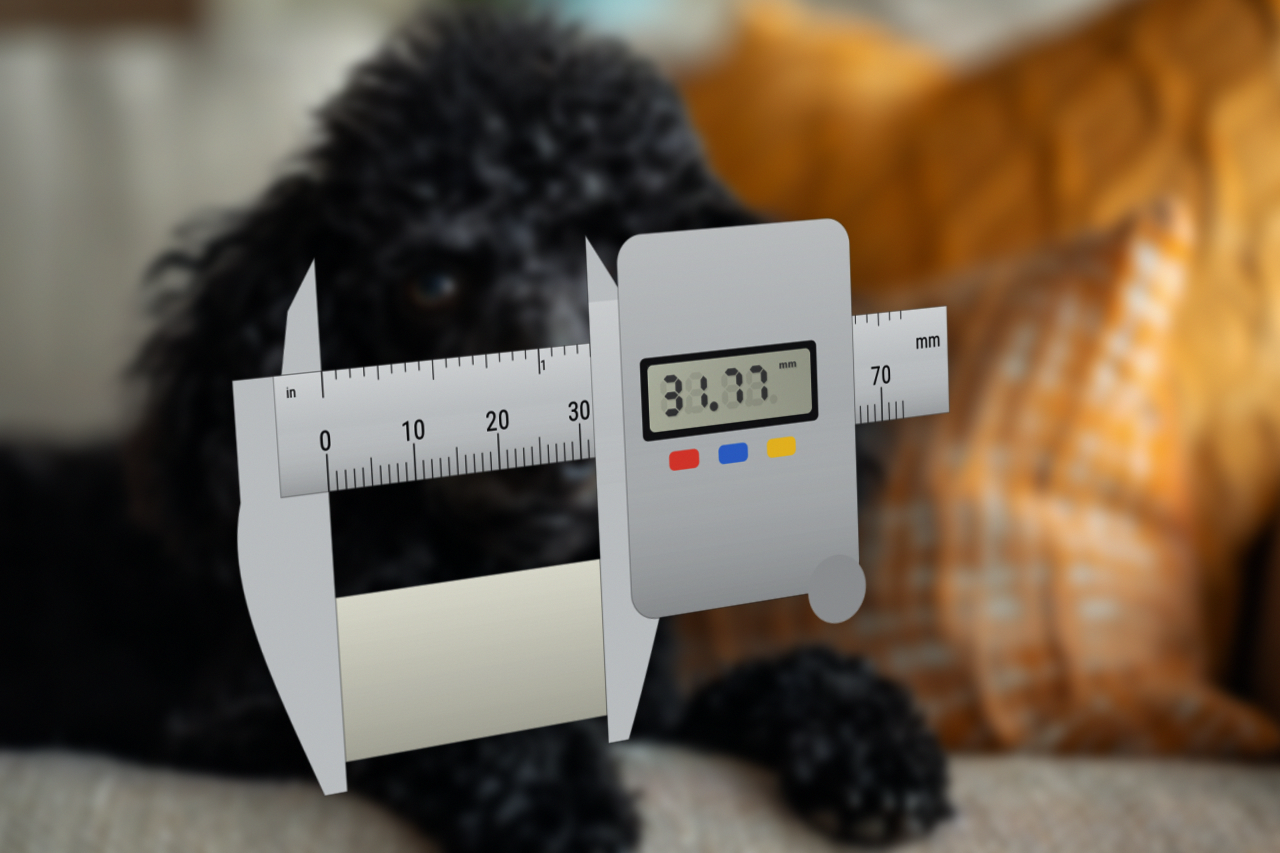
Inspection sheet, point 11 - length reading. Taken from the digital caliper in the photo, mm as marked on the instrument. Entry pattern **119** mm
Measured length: **31.77** mm
